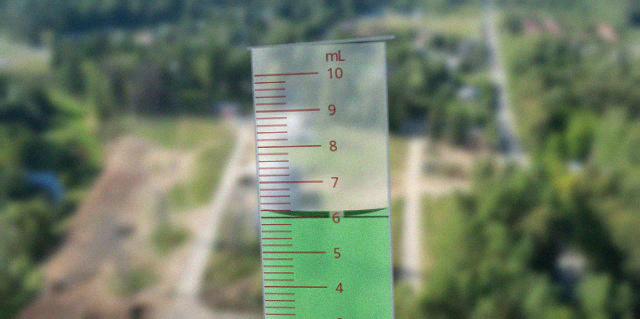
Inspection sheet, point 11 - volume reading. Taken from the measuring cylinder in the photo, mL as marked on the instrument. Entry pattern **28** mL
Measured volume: **6** mL
